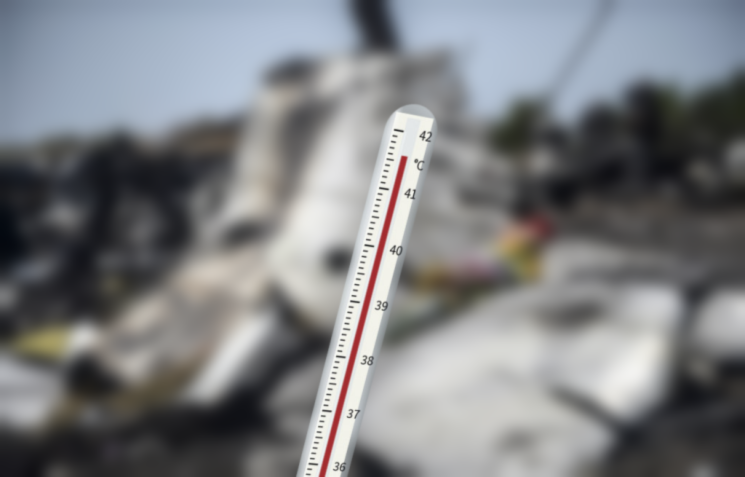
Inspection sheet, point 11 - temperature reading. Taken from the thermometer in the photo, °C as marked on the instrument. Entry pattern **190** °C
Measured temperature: **41.6** °C
